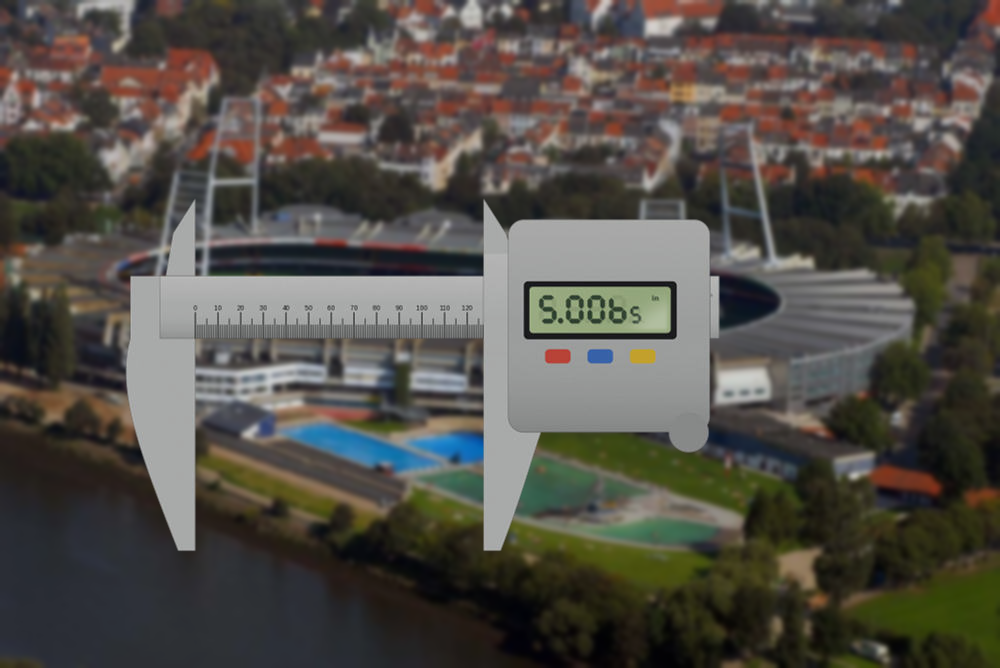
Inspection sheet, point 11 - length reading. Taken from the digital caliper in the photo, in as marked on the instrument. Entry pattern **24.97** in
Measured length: **5.0065** in
